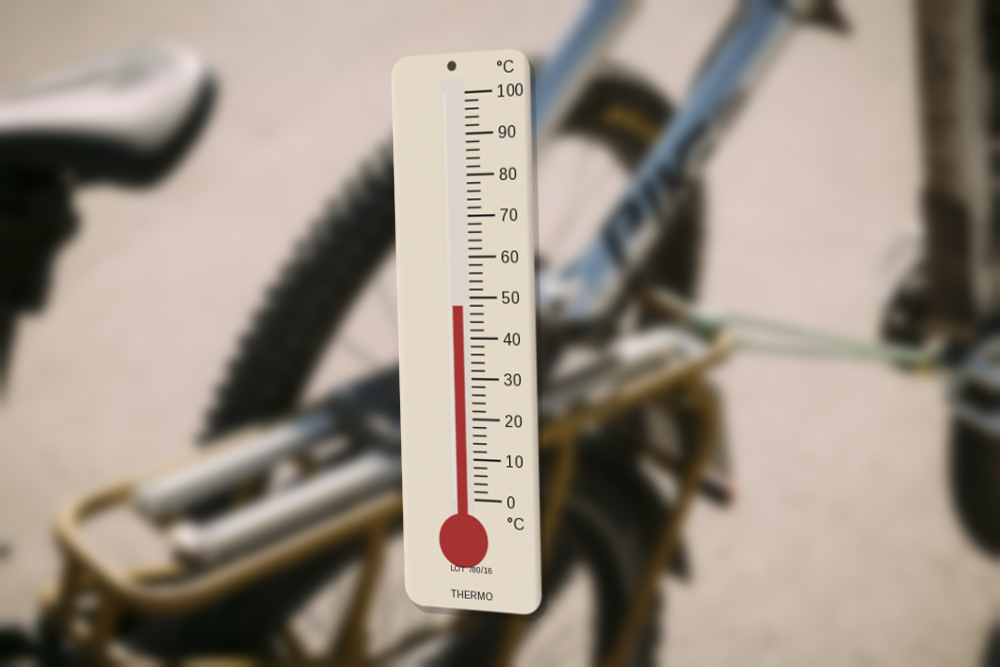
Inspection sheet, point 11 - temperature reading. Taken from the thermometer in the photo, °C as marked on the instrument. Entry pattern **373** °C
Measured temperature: **48** °C
